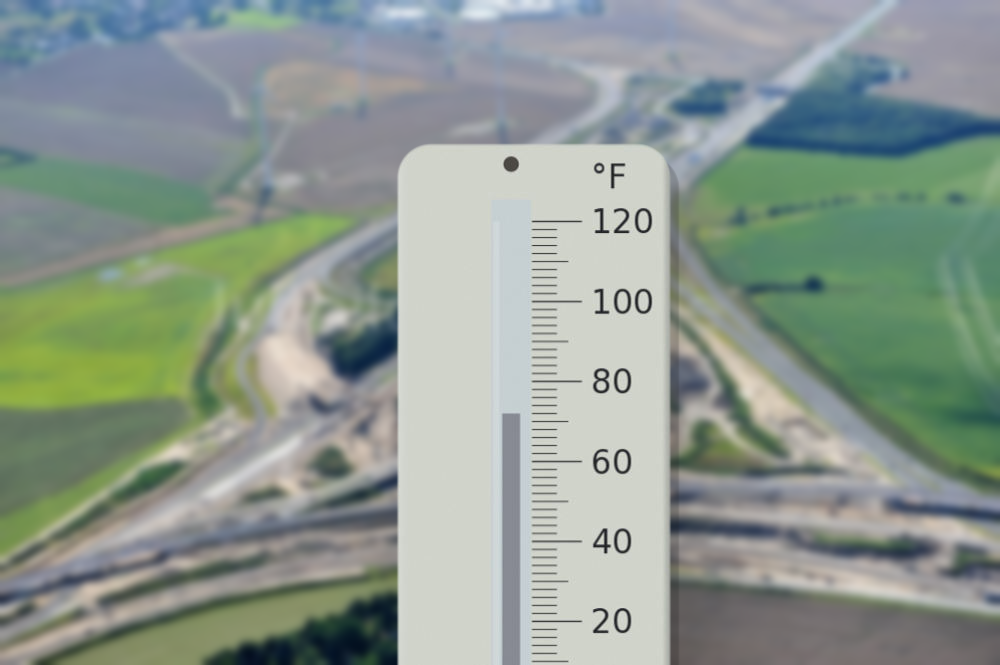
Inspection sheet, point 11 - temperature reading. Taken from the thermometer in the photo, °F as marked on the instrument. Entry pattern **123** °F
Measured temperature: **72** °F
